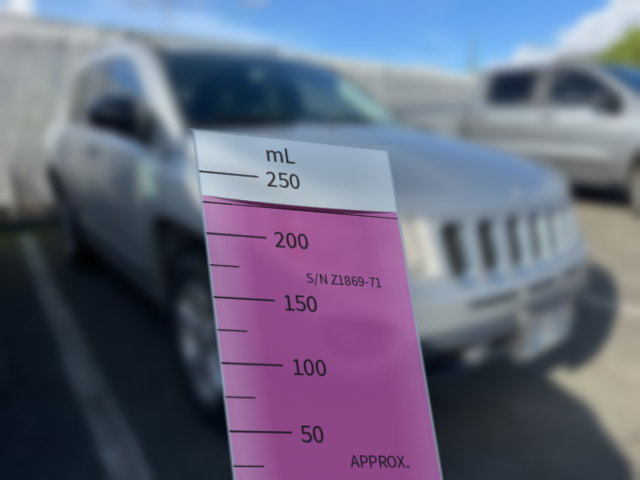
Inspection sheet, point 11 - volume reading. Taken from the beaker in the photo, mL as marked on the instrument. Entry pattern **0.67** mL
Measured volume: **225** mL
